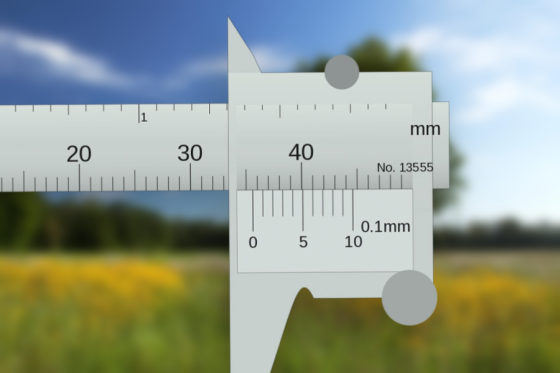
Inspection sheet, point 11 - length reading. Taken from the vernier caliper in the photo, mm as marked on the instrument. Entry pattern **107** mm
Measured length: **35.6** mm
